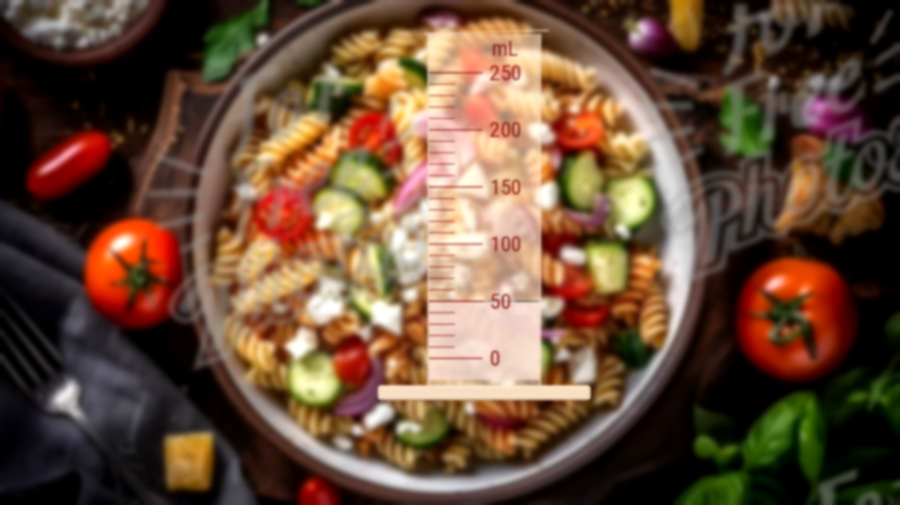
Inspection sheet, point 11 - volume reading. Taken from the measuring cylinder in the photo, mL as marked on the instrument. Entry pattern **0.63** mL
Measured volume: **50** mL
